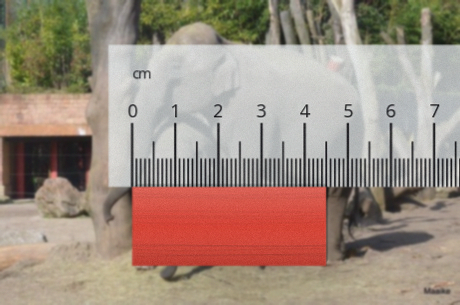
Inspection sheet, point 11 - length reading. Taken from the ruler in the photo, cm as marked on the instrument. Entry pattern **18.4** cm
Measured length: **4.5** cm
